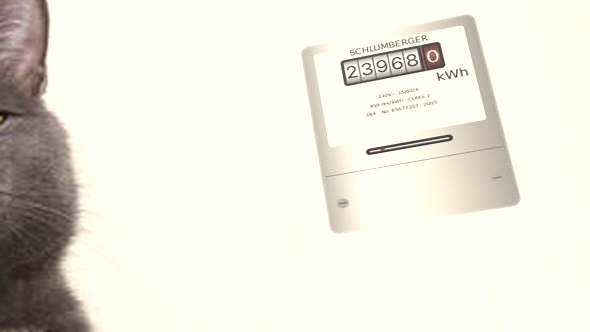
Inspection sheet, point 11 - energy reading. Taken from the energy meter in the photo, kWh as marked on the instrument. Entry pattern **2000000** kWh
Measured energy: **23968.0** kWh
